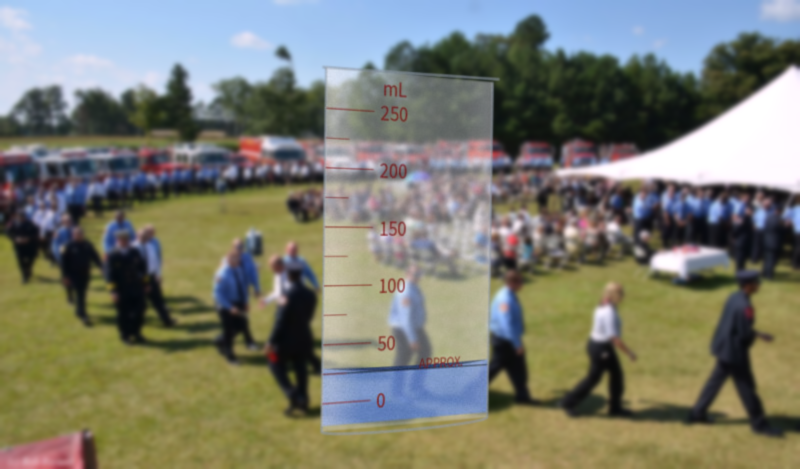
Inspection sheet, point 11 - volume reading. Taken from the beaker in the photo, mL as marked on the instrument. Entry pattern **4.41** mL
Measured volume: **25** mL
